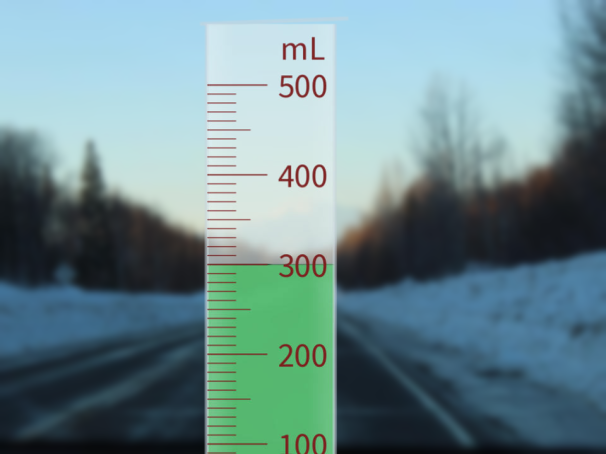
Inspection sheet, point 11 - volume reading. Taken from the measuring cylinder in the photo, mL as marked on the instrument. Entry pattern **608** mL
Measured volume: **300** mL
